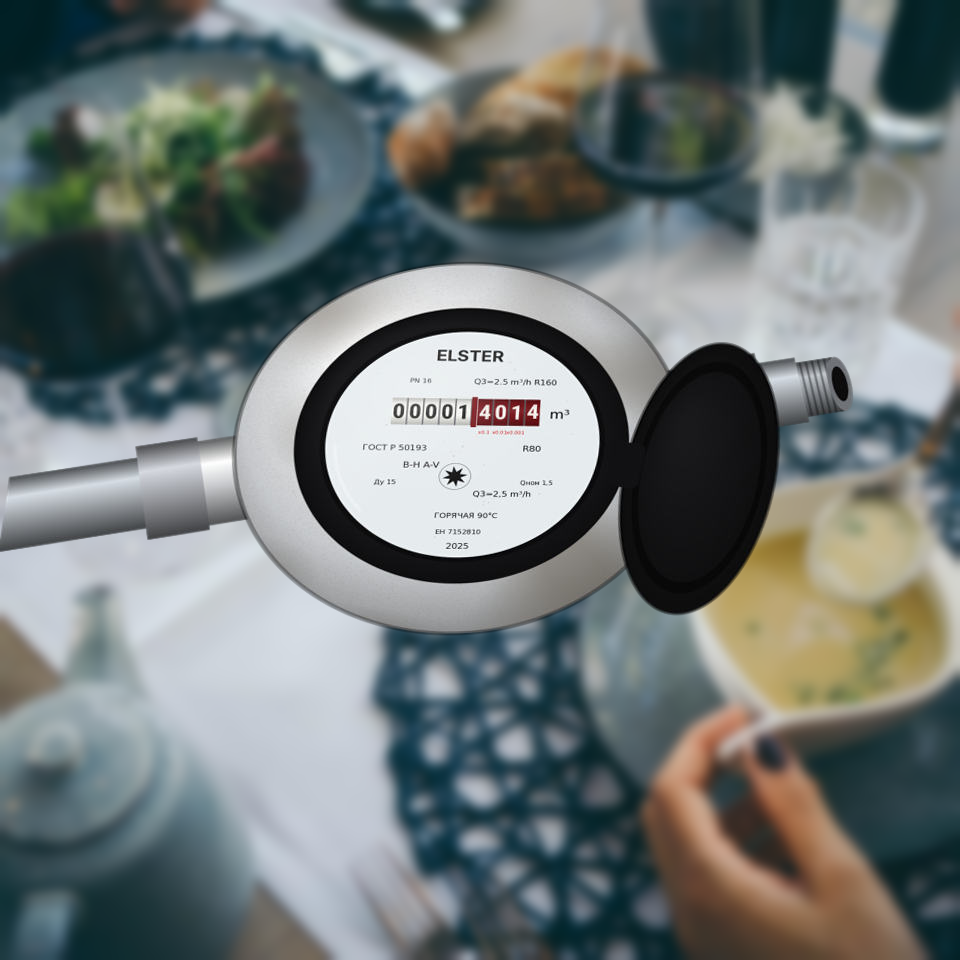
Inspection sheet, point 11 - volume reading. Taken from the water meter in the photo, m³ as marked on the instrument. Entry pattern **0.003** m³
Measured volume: **1.4014** m³
